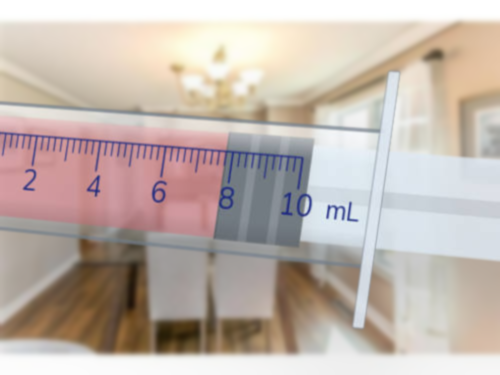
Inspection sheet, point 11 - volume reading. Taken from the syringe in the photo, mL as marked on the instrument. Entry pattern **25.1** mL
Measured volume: **7.8** mL
